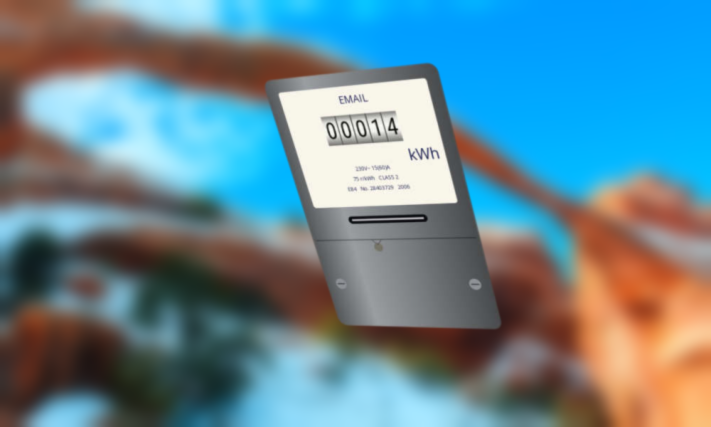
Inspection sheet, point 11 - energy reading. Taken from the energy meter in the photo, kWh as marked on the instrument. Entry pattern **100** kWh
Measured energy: **14** kWh
